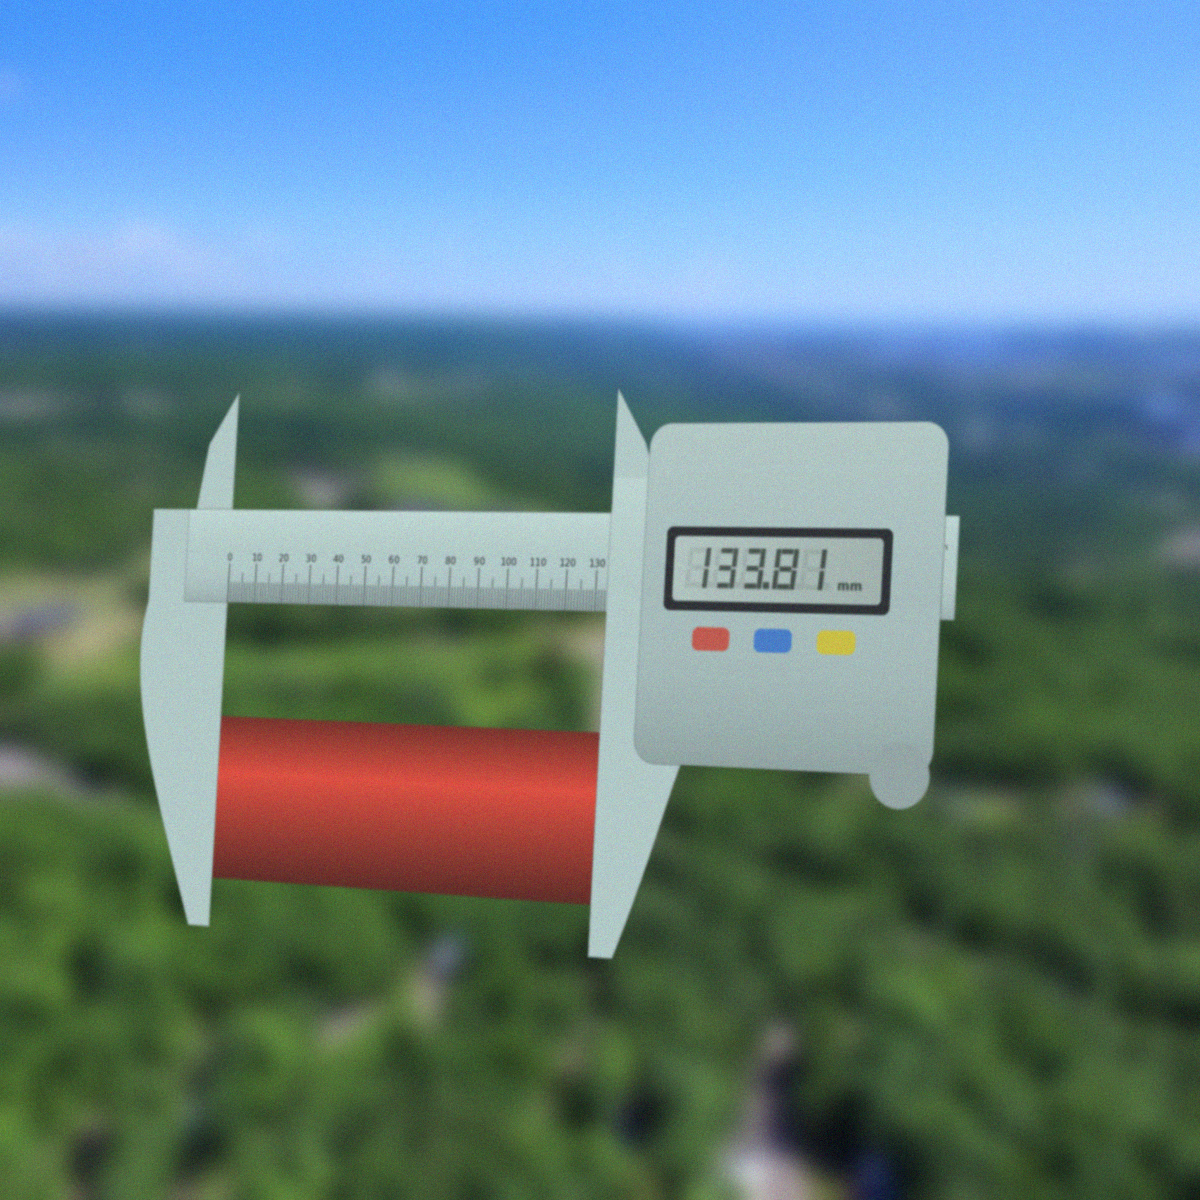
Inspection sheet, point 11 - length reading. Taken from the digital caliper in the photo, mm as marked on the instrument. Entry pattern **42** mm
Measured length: **133.81** mm
